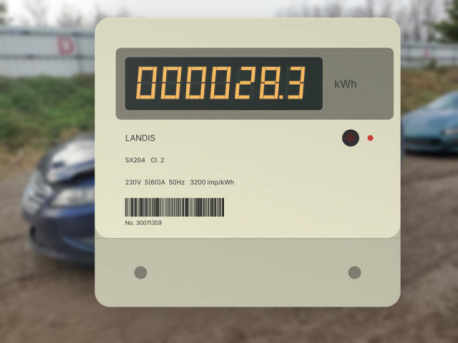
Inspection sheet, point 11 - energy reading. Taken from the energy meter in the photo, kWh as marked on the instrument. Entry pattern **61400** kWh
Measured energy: **28.3** kWh
